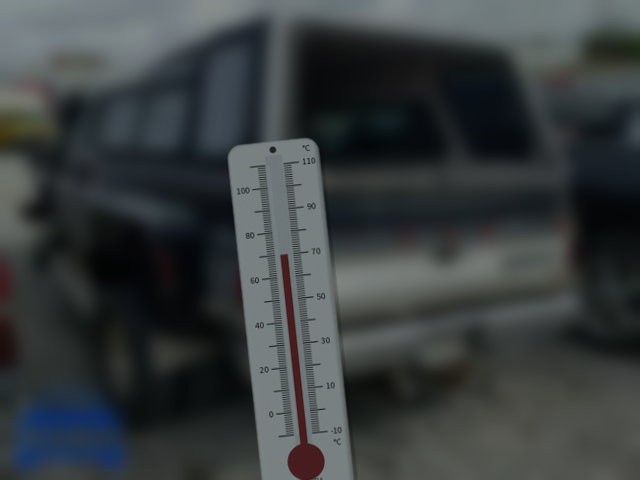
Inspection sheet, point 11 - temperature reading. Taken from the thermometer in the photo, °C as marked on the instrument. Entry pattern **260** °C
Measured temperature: **70** °C
